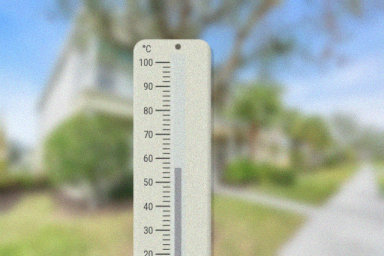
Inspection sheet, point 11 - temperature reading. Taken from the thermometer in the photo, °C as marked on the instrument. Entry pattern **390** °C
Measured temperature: **56** °C
